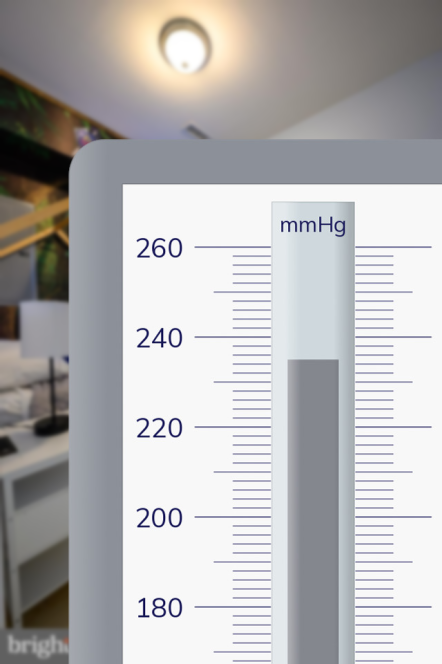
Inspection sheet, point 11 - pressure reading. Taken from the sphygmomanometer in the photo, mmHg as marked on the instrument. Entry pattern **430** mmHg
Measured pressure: **235** mmHg
